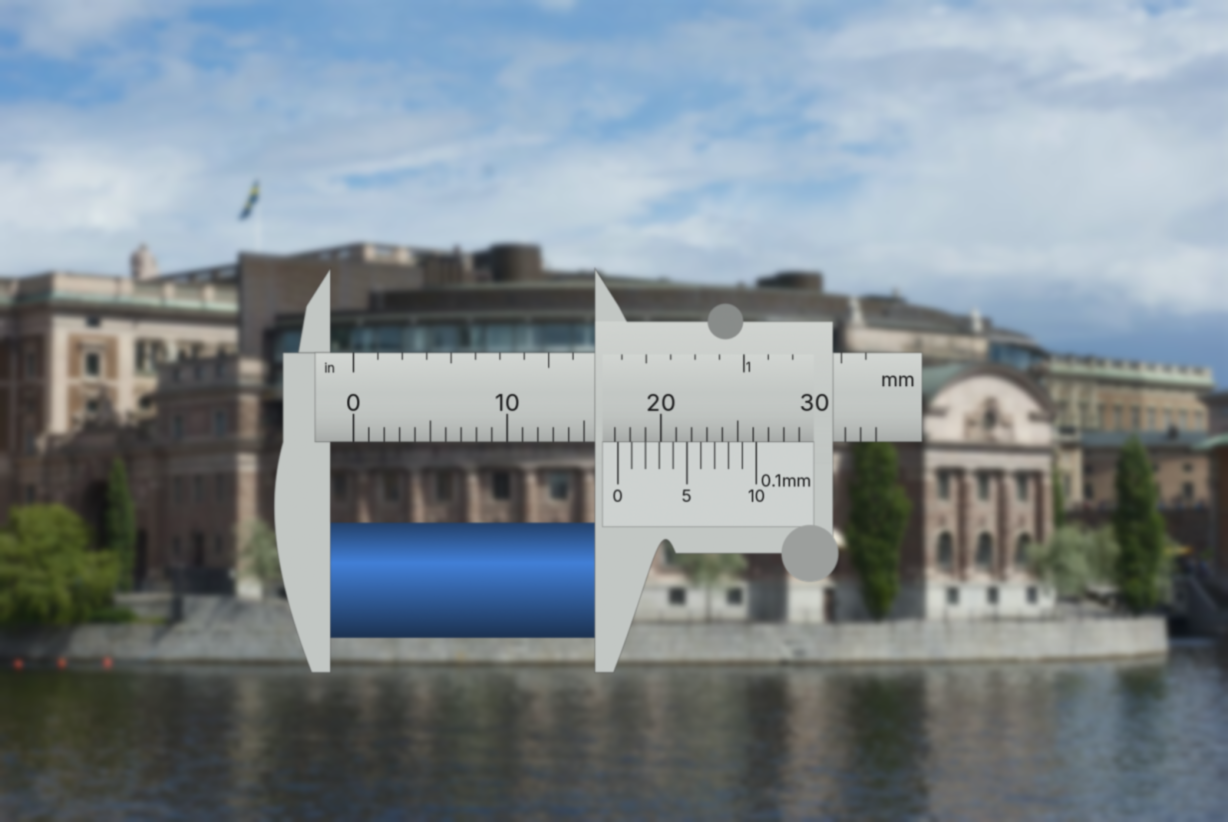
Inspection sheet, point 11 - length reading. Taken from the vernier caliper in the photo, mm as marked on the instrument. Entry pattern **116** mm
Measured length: **17.2** mm
